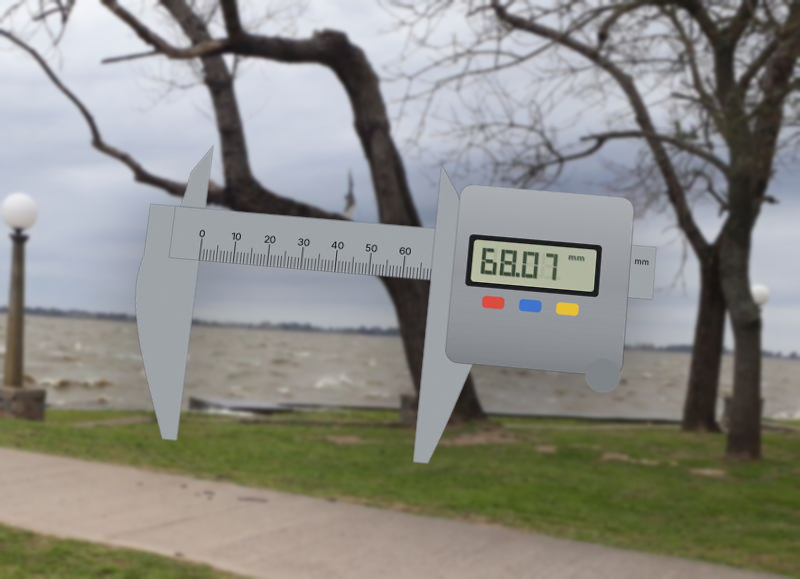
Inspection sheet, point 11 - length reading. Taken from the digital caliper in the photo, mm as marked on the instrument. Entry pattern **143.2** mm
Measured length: **68.07** mm
